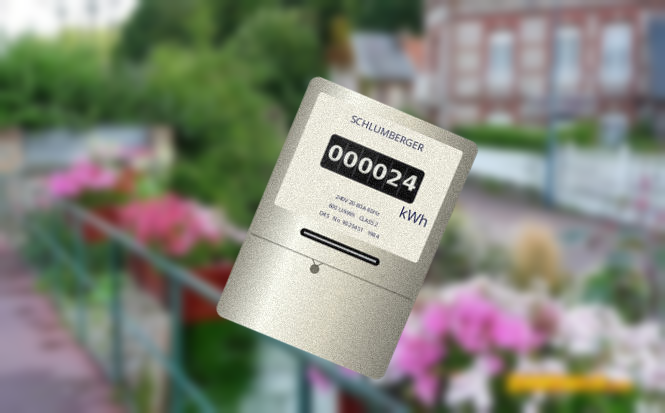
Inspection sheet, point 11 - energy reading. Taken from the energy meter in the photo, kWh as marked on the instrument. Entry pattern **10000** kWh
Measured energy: **24** kWh
